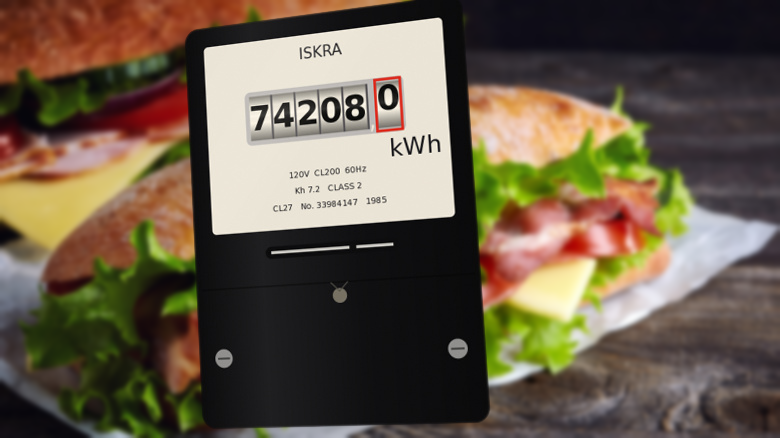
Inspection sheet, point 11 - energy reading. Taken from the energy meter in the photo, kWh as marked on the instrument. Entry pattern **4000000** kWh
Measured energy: **74208.0** kWh
